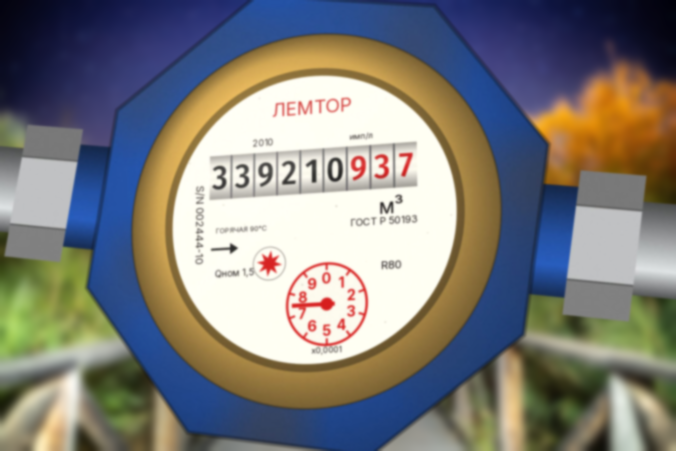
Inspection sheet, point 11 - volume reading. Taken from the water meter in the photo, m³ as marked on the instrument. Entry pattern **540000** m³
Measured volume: **339210.9377** m³
